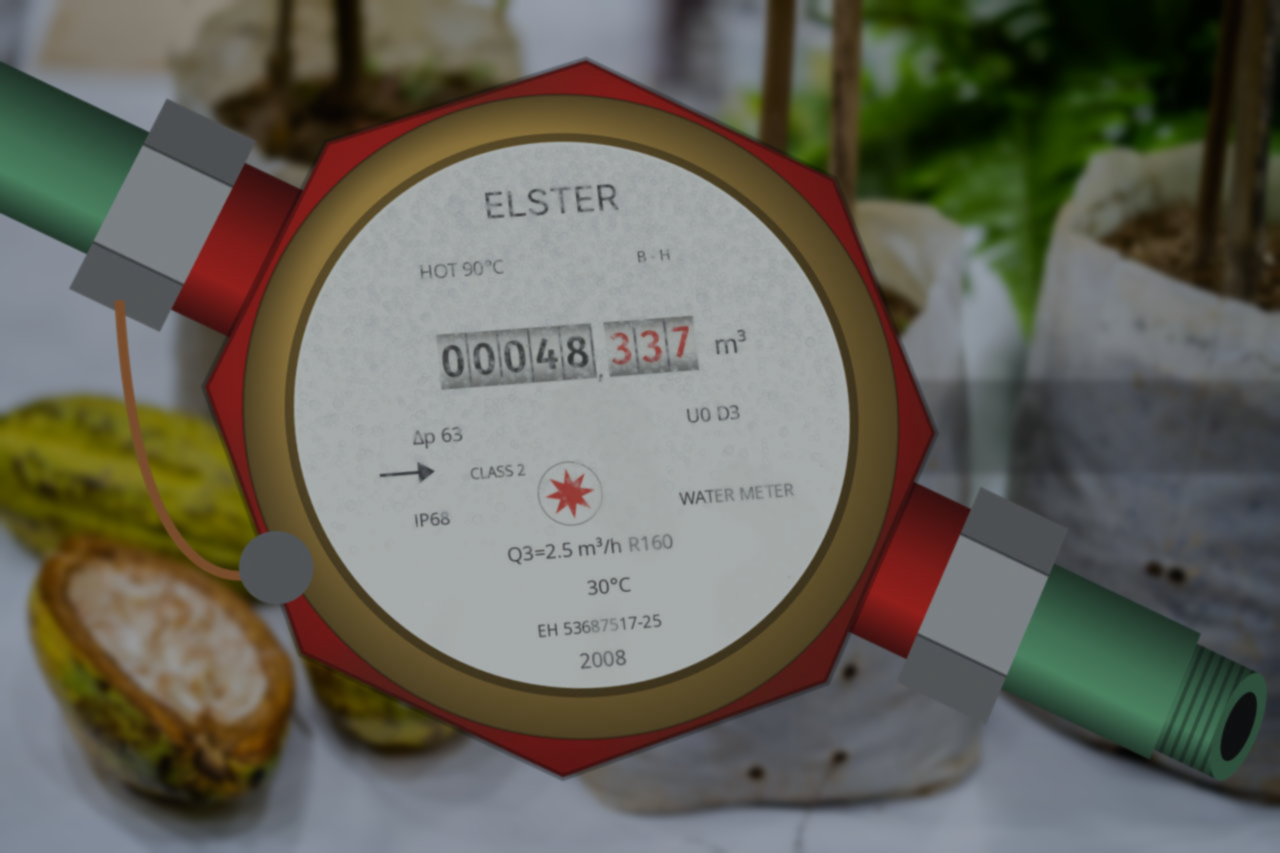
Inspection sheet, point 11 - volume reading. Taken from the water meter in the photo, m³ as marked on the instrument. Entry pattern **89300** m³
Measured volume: **48.337** m³
